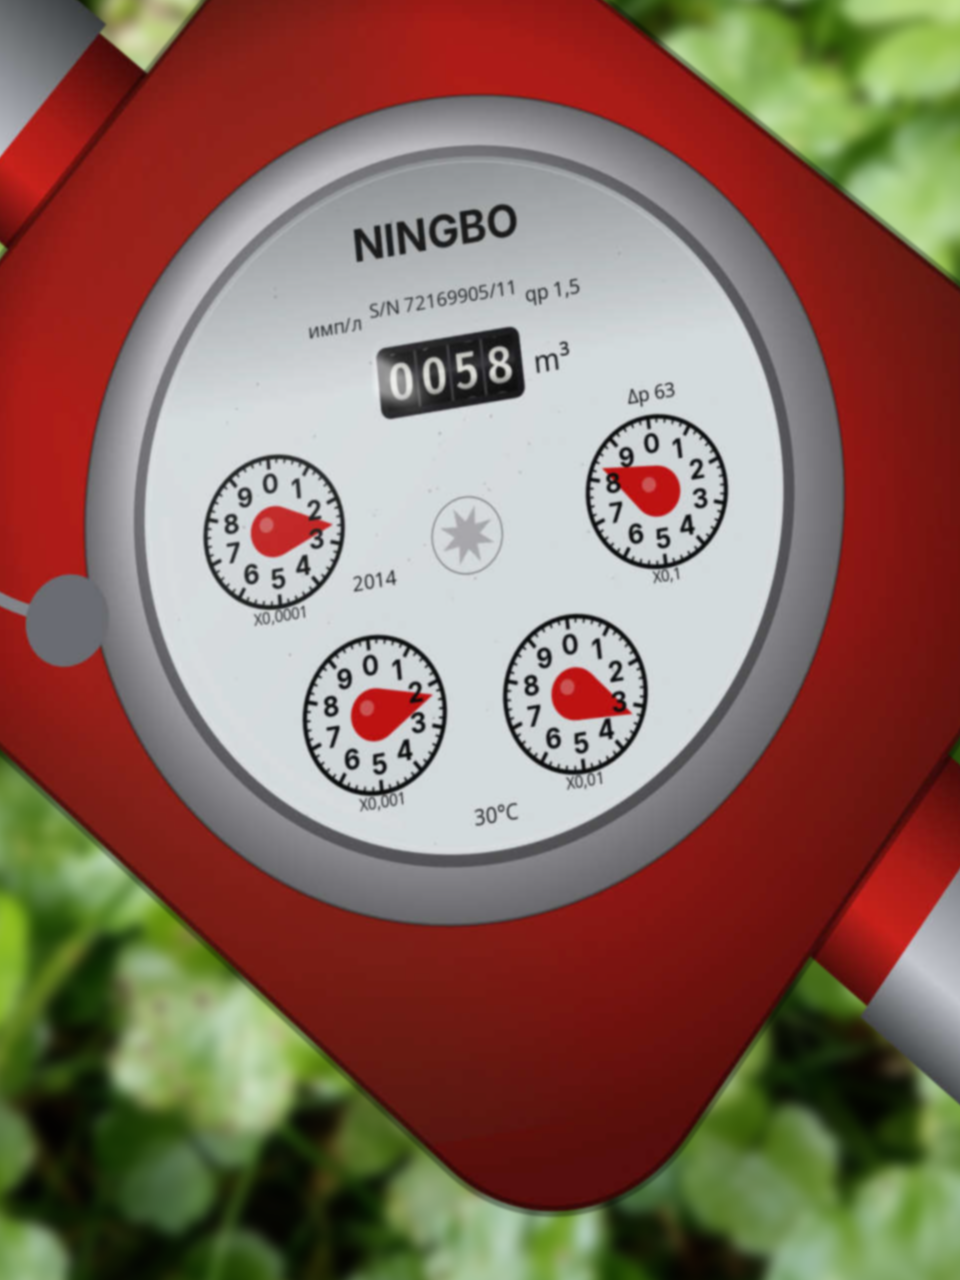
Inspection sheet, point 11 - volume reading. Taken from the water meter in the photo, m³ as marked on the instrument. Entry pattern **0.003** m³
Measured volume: **58.8322** m³
